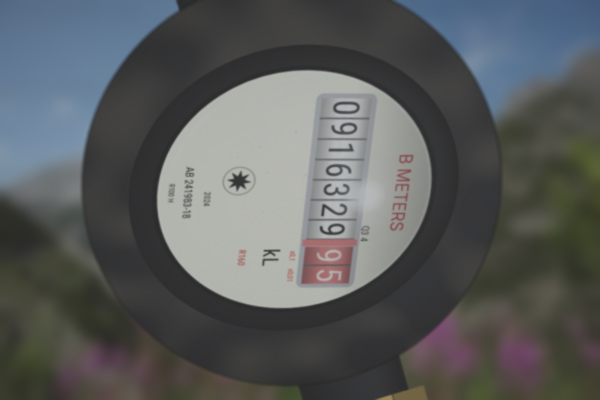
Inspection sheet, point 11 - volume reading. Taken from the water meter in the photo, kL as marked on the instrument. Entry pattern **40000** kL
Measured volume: **916329.95** kL
